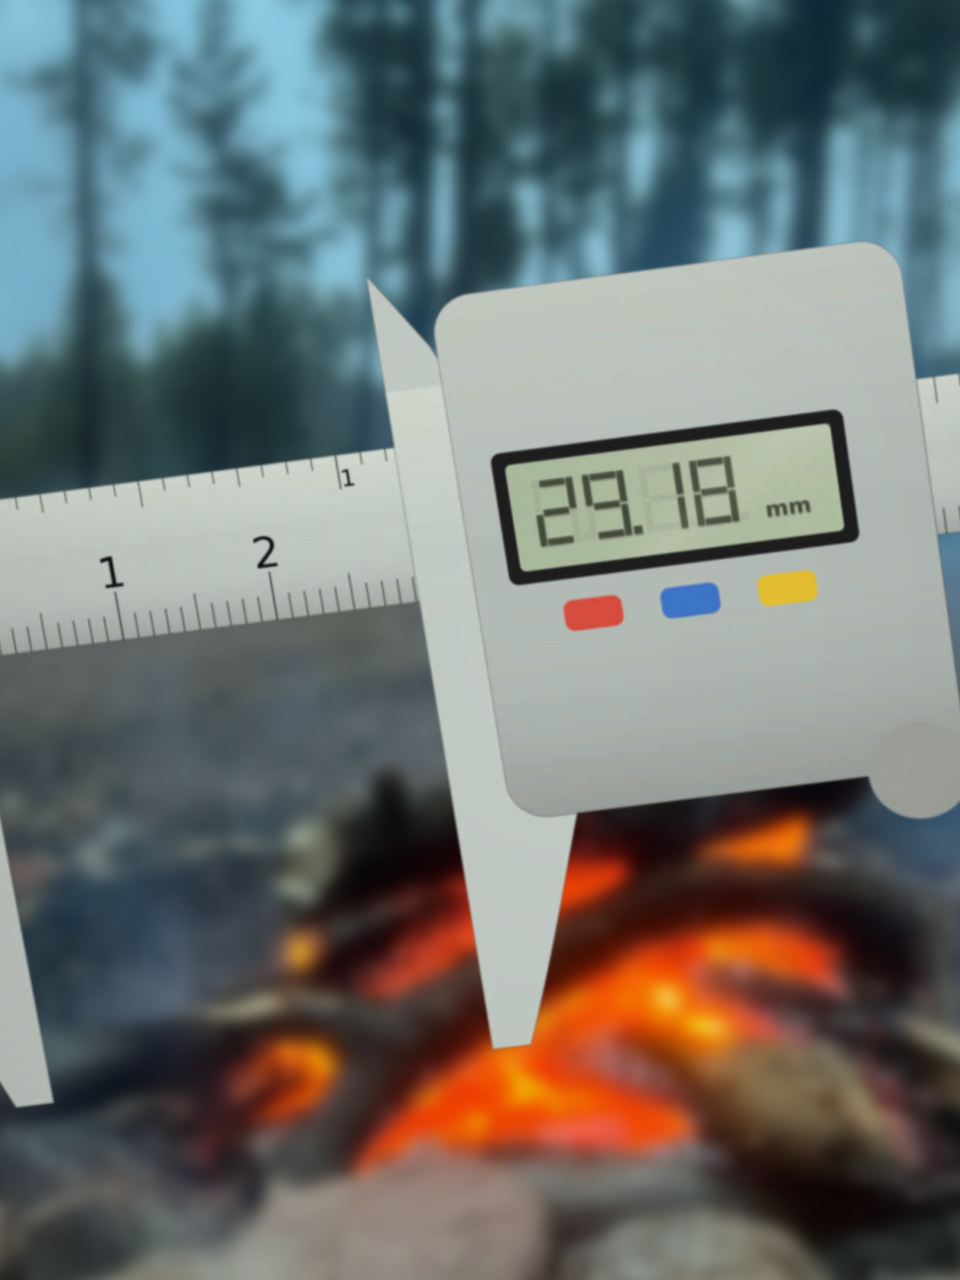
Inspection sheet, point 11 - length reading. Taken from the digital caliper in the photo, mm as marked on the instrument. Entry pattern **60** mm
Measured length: **29.18** mm
